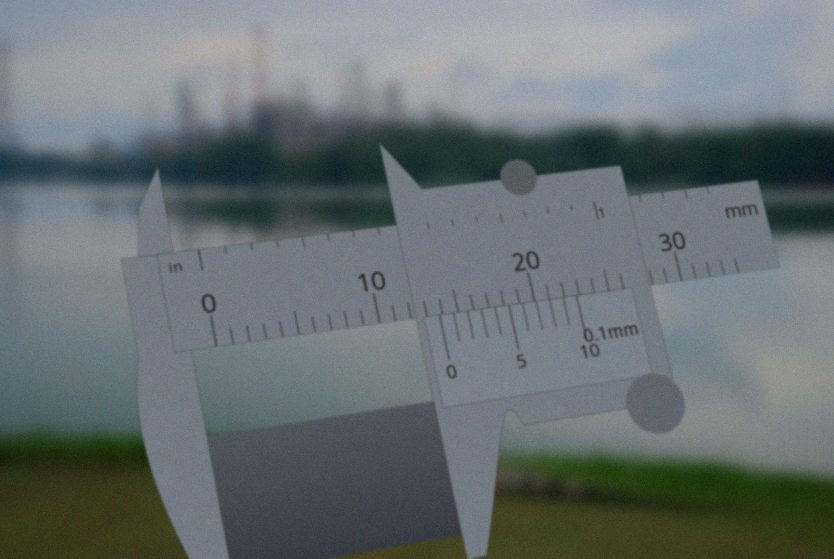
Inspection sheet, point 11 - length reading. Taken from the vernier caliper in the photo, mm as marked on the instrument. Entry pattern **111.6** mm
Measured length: **13.8** mm
